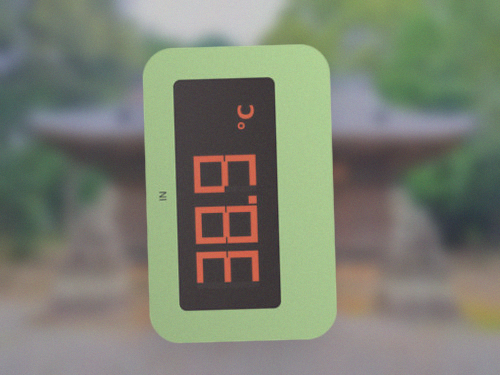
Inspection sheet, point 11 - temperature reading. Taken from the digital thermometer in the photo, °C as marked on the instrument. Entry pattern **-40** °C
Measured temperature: **38.9** °C
